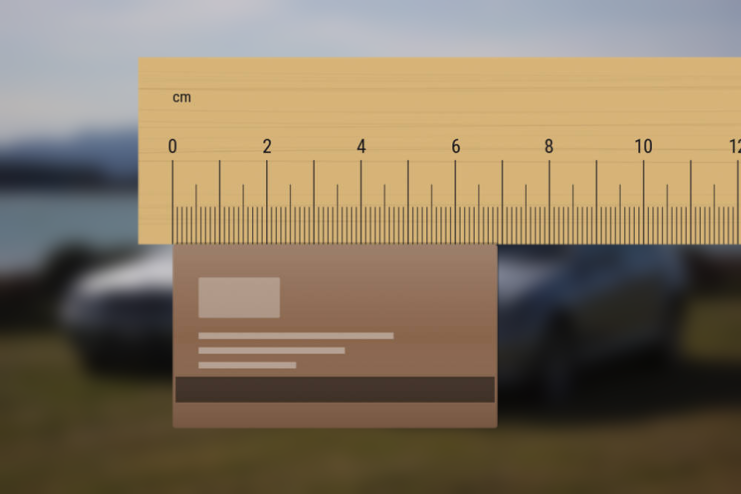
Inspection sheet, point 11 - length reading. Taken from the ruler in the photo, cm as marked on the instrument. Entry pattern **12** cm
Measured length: **6.9** cm
